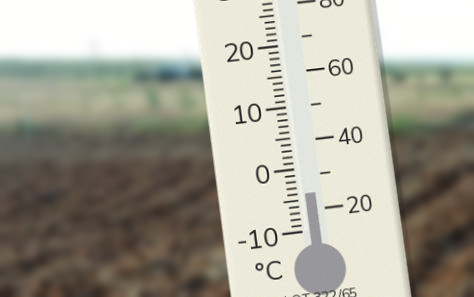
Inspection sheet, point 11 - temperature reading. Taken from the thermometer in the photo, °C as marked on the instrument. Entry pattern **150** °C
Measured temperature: **-4** °C
